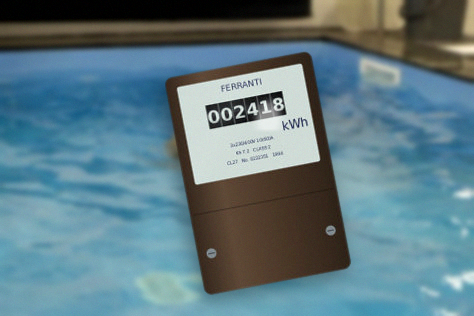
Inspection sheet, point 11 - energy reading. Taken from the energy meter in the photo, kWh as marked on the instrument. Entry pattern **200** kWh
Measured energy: **2418** kWh
